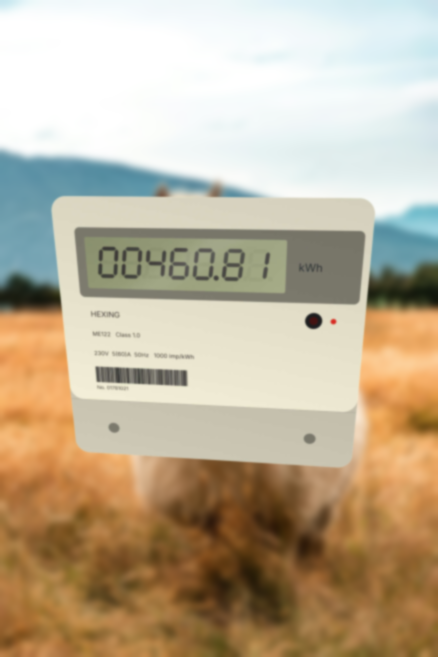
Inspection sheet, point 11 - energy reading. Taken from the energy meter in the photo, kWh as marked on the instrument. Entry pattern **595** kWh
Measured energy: **460.81** kWh
